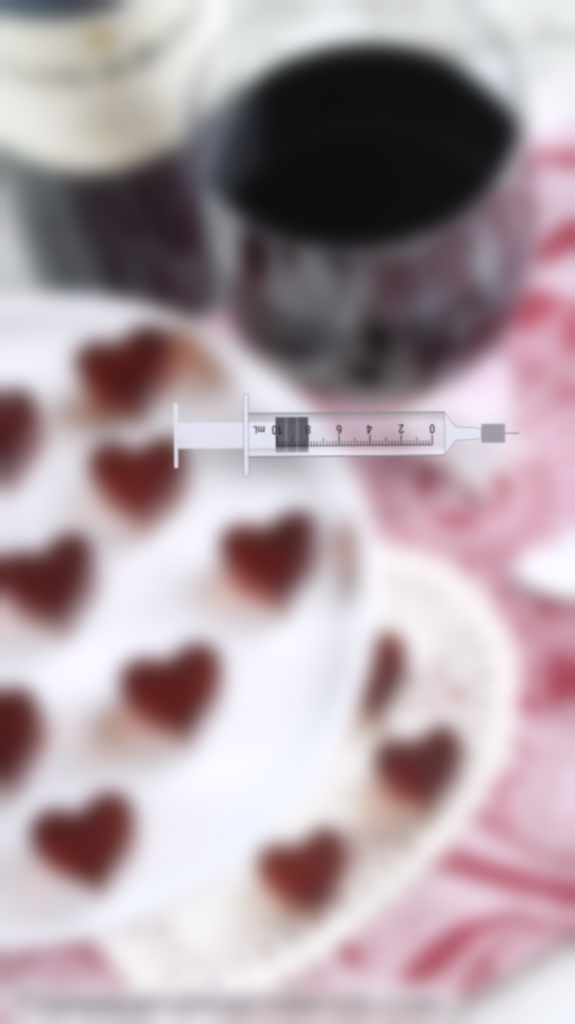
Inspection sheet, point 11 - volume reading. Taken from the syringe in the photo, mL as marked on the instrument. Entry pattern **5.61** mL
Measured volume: **8** mL
